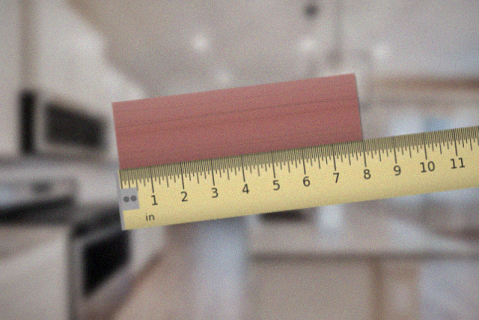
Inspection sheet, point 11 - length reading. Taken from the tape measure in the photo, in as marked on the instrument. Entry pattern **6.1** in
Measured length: **8** in
